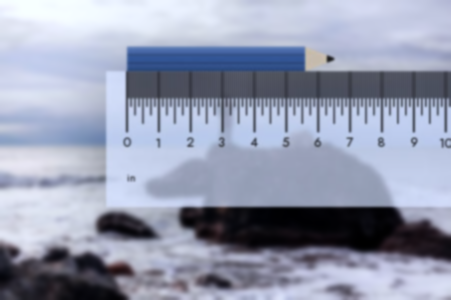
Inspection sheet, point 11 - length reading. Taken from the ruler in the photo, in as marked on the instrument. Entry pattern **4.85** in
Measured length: **6.5** in
